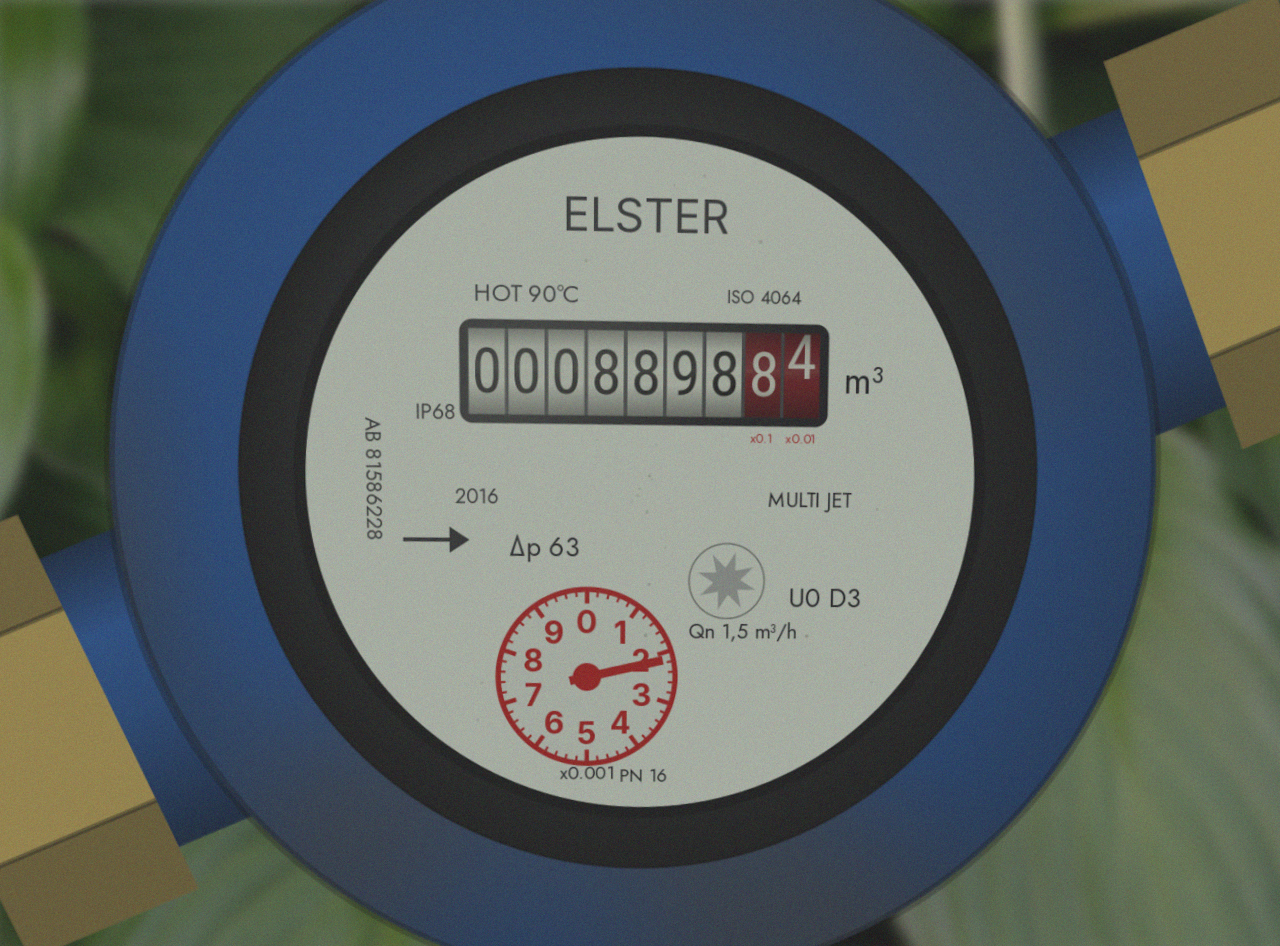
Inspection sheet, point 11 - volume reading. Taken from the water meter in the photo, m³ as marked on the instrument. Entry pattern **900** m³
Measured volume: **8898.842** m³
